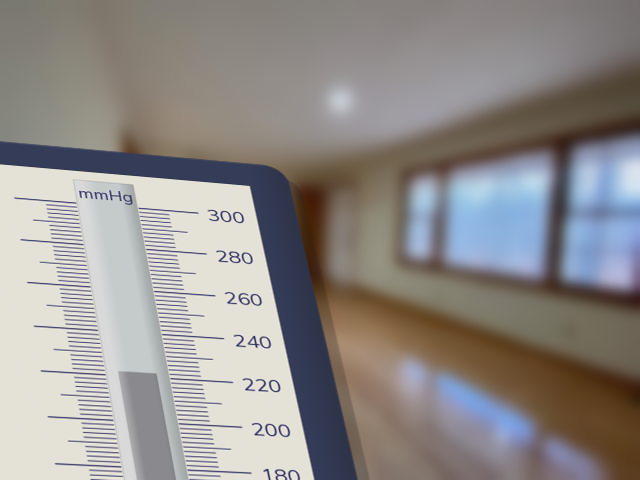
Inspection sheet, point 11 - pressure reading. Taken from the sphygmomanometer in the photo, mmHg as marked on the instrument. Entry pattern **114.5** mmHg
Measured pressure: **222** mmHg
